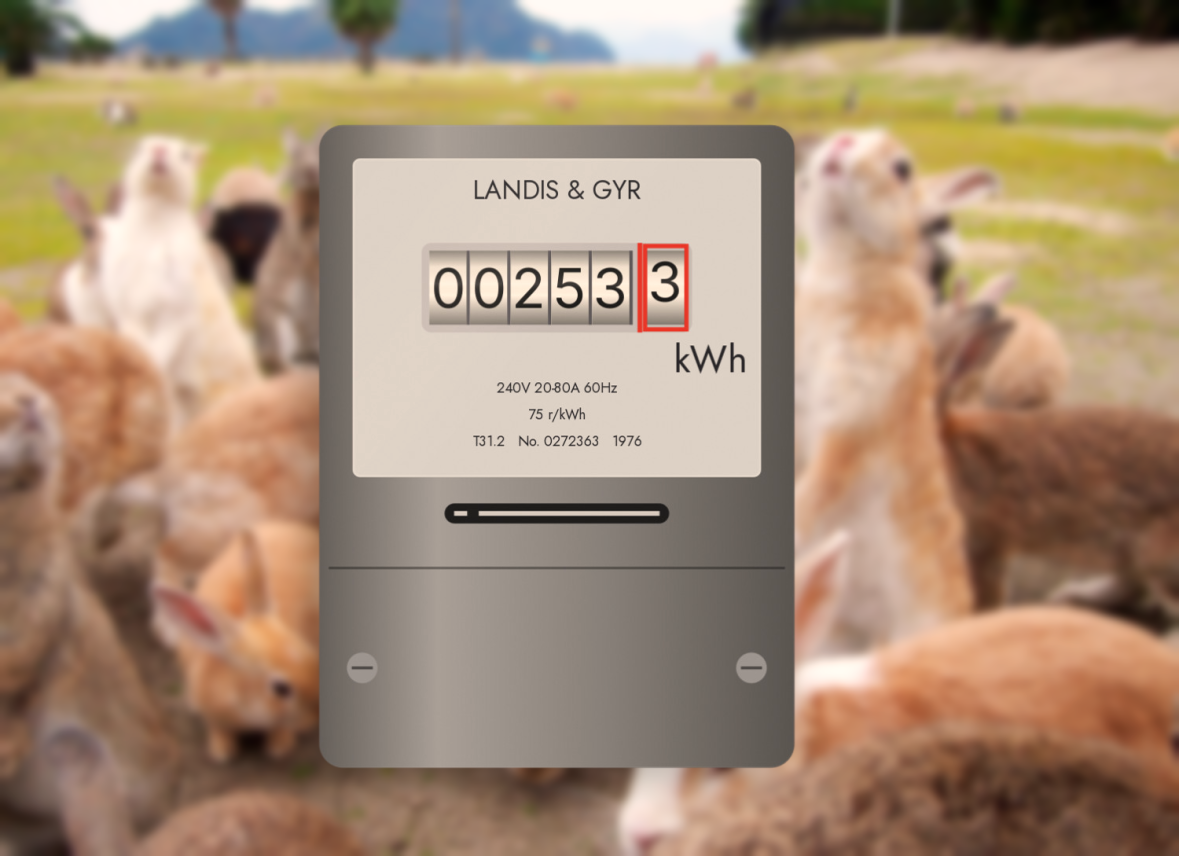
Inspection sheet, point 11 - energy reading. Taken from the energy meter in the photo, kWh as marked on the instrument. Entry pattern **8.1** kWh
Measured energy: **253.3** kWh
